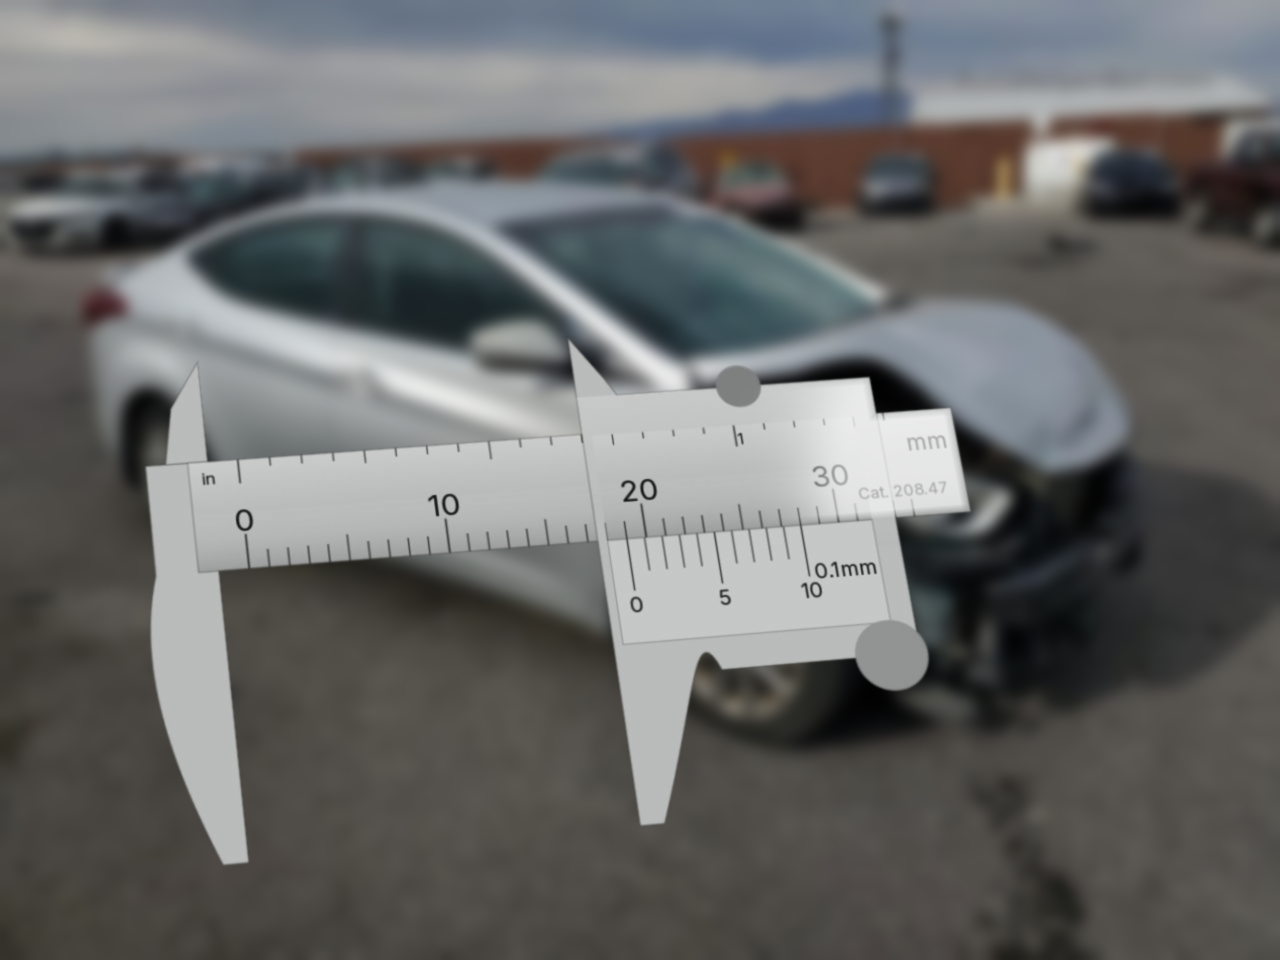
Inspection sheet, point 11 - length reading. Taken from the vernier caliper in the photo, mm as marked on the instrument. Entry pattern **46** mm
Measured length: **19.0** mm
